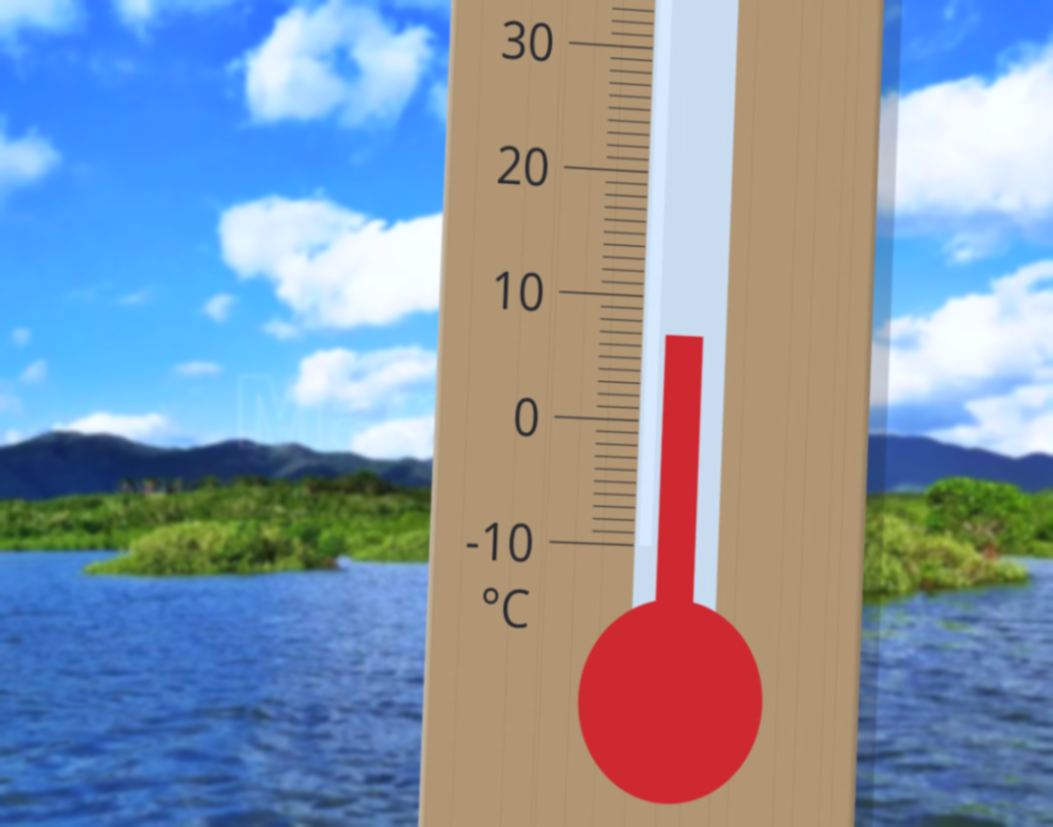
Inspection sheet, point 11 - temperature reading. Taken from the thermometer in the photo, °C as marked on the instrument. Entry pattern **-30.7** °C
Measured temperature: **7** °C
